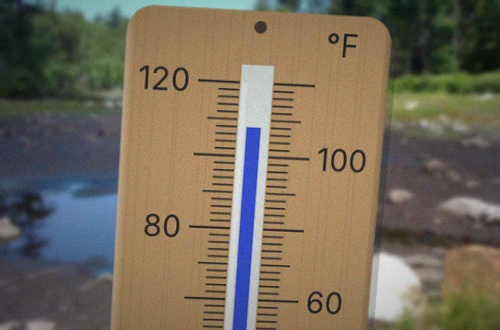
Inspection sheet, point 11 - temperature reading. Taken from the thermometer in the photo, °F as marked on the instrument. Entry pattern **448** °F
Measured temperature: **108** °F
